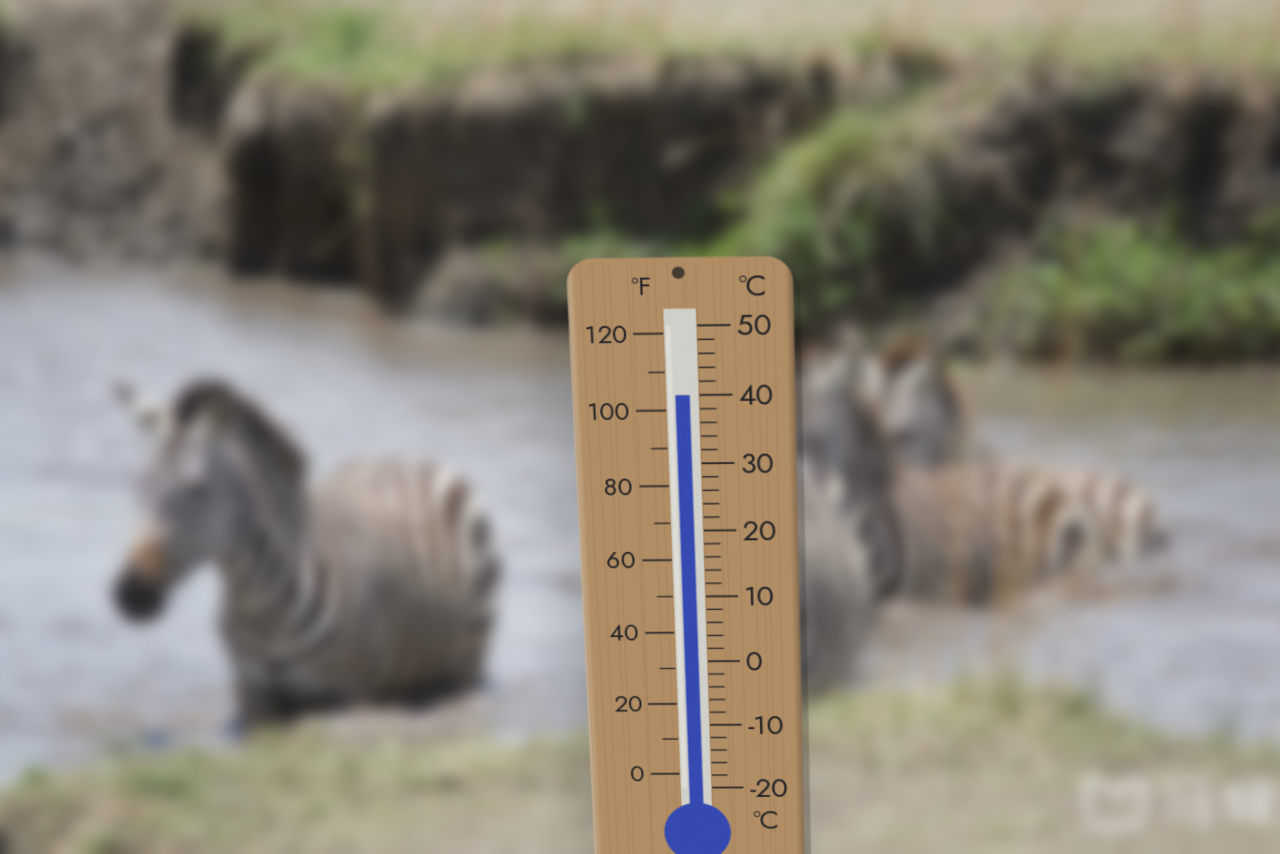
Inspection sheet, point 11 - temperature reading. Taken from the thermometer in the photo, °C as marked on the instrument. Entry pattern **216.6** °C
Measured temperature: **40** °C
